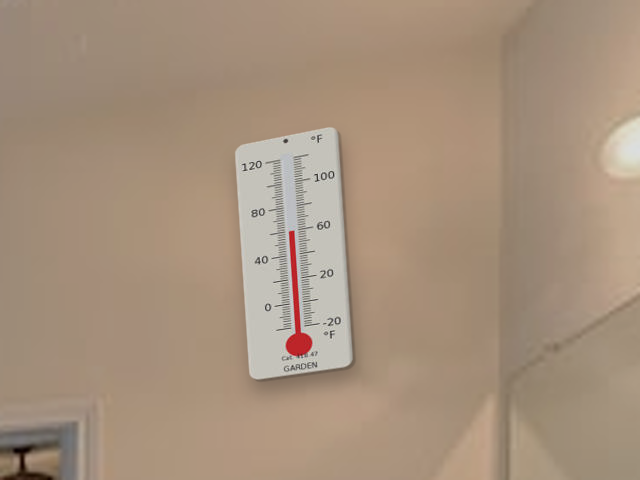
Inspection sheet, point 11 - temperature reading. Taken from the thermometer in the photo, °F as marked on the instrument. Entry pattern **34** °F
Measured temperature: **60** °F
